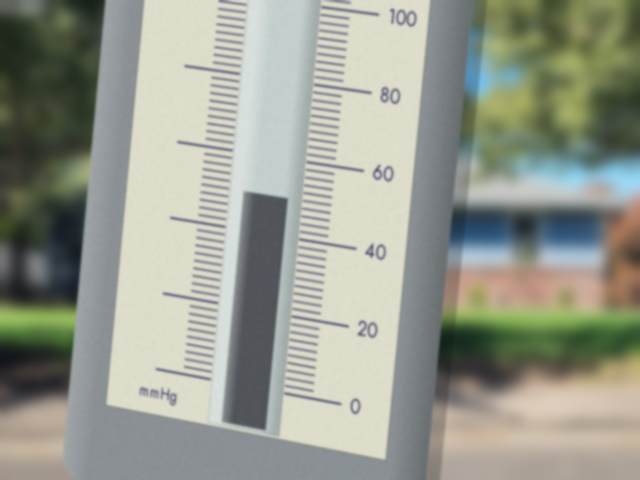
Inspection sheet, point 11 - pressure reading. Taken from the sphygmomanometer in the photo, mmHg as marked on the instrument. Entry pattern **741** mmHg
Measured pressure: **50** mmHg
